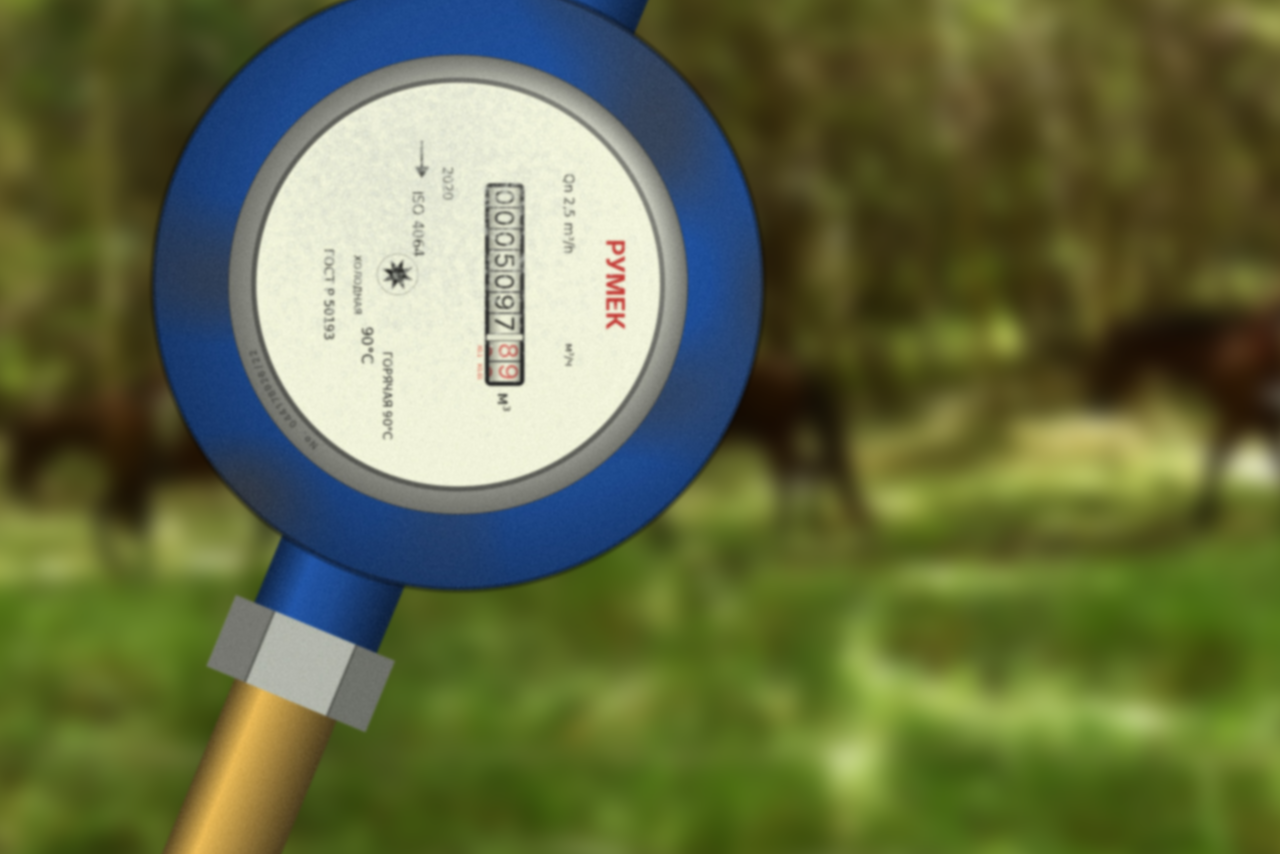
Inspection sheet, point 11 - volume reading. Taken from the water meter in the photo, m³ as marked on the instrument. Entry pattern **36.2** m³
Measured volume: **5097.89** m³
